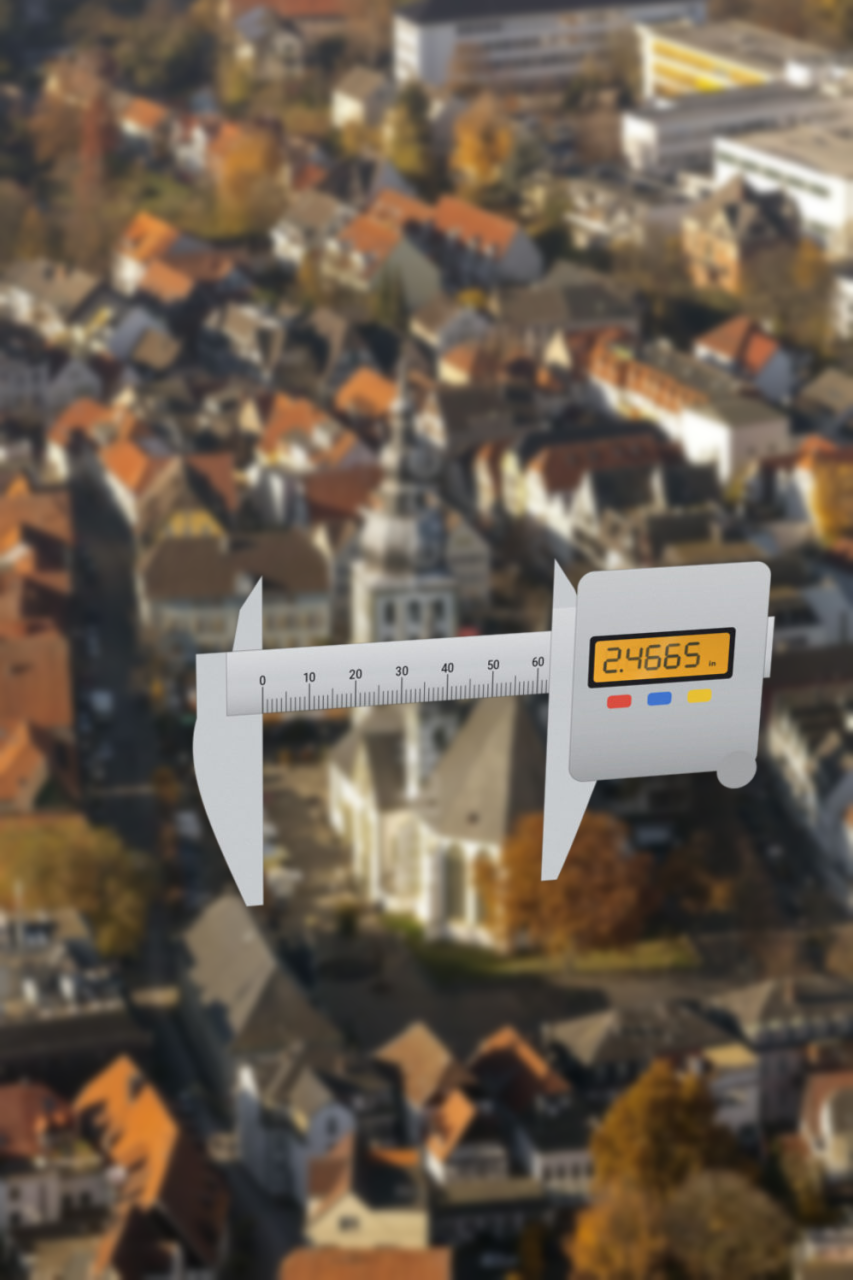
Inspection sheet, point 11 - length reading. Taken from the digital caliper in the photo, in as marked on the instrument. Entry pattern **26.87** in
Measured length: **2.4665** in
